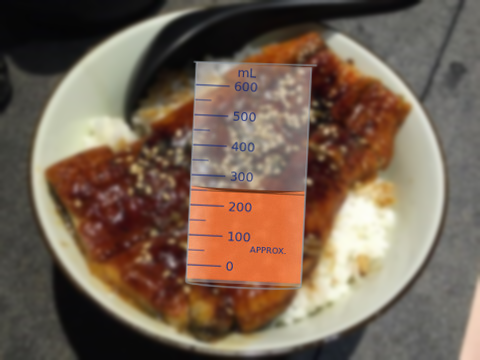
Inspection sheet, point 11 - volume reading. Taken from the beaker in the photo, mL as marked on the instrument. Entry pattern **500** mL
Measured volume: **250** mL
